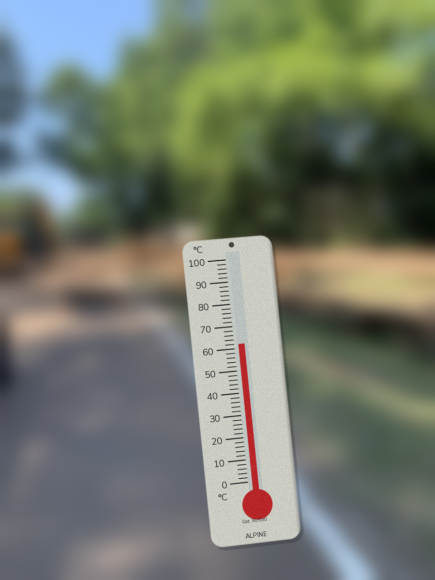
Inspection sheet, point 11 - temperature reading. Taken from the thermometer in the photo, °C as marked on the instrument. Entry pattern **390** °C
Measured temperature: **62** °C
